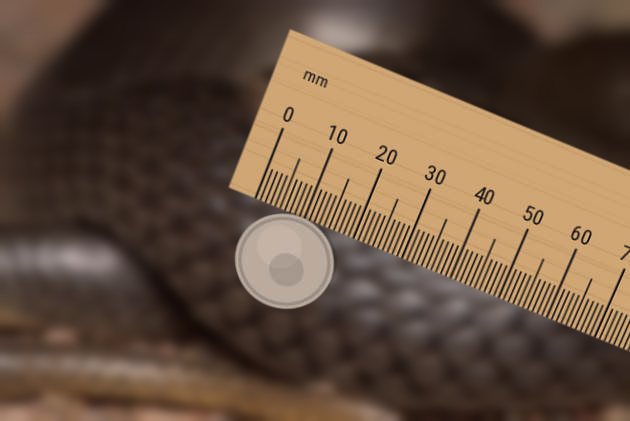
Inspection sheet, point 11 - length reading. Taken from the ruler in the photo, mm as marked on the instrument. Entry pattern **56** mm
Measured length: **19** mm
